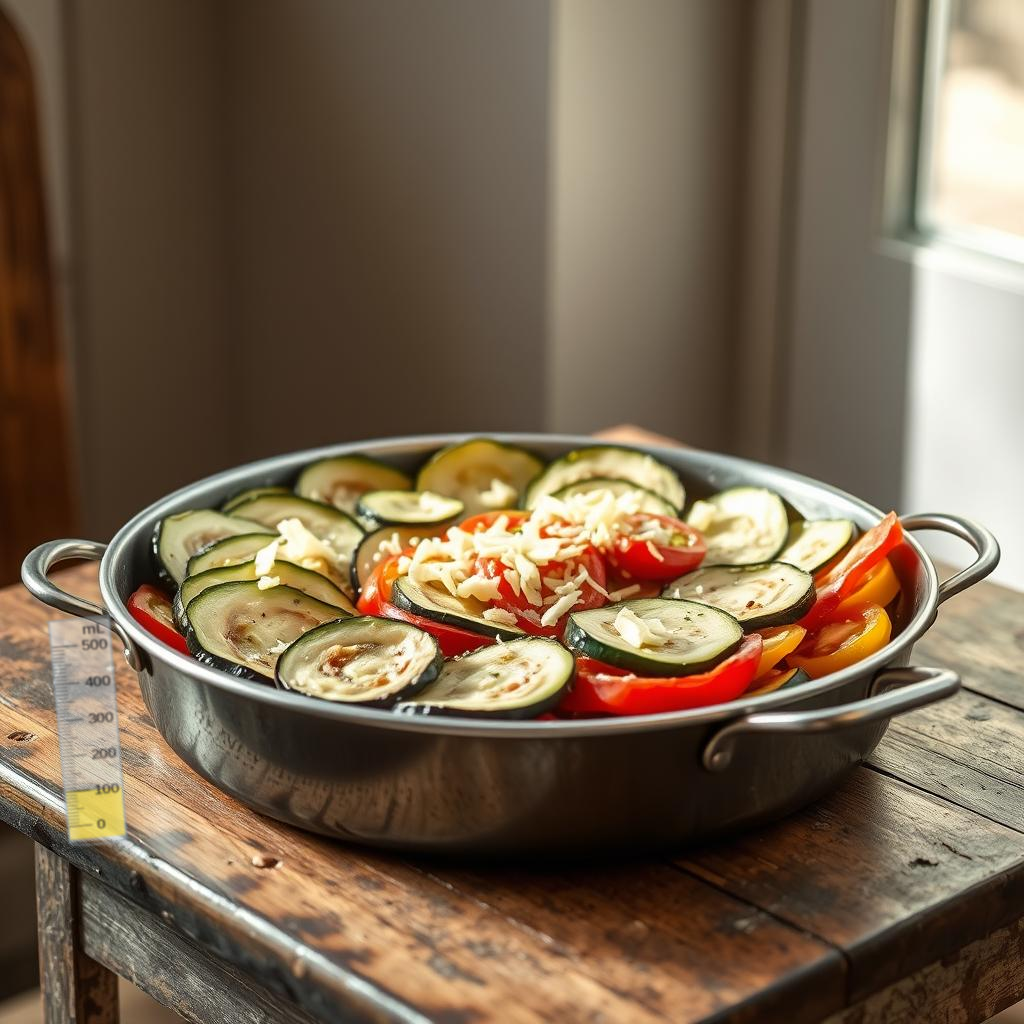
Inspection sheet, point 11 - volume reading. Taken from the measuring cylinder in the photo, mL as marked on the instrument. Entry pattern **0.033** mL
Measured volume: **100** mL
